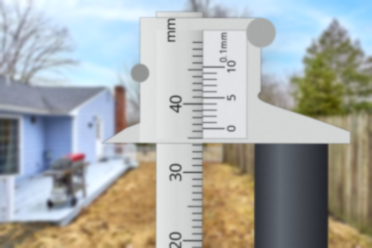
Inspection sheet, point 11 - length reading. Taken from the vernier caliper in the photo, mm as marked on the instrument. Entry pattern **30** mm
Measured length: **36.4** mm
